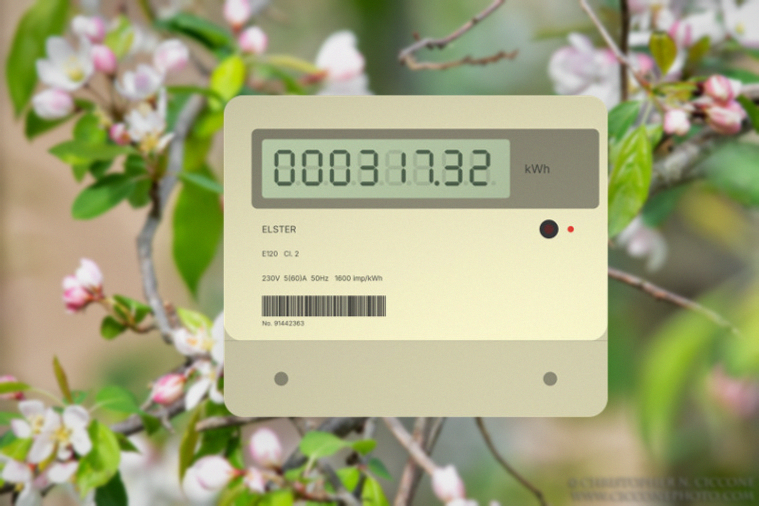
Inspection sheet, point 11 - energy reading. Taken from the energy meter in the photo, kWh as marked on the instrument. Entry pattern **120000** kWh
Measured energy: **317.32** kWh
